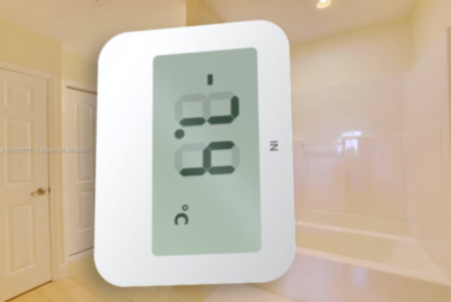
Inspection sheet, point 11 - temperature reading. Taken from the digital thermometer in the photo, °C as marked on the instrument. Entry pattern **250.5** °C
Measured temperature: **-7.4** °C
